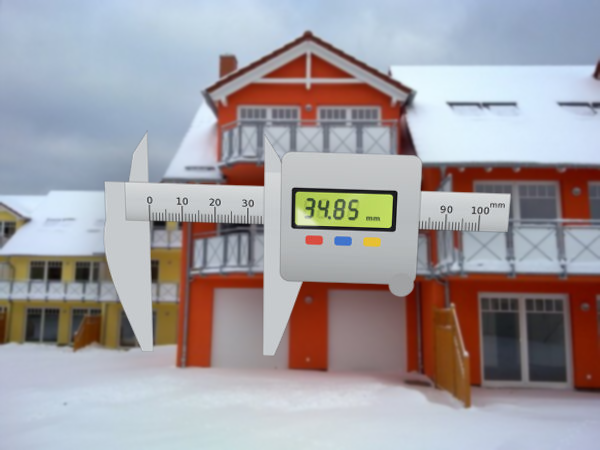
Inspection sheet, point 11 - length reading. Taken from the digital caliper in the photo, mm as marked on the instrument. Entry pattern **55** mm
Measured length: **34.85** mm
